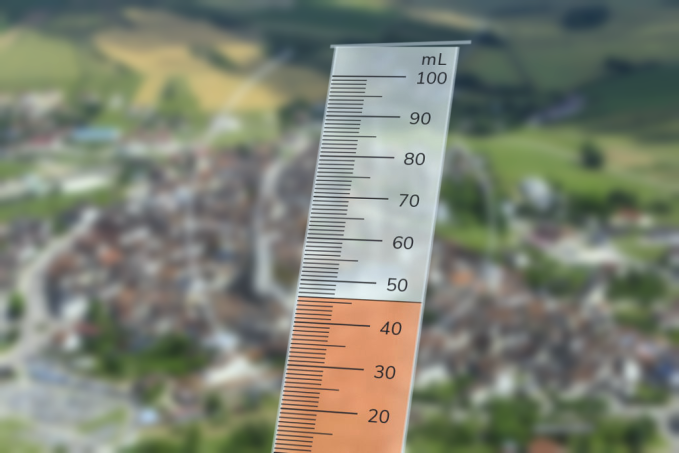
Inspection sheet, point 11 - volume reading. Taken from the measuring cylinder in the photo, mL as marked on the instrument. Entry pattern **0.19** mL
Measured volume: **46** mL
